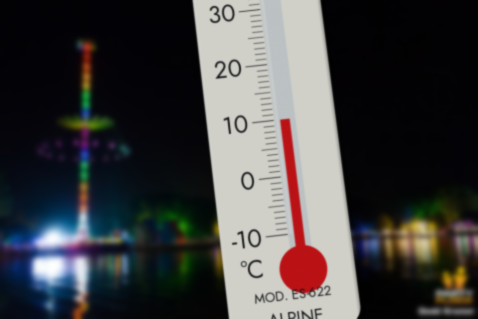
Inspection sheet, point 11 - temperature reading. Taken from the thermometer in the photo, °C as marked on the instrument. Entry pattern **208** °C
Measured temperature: **10** °C
